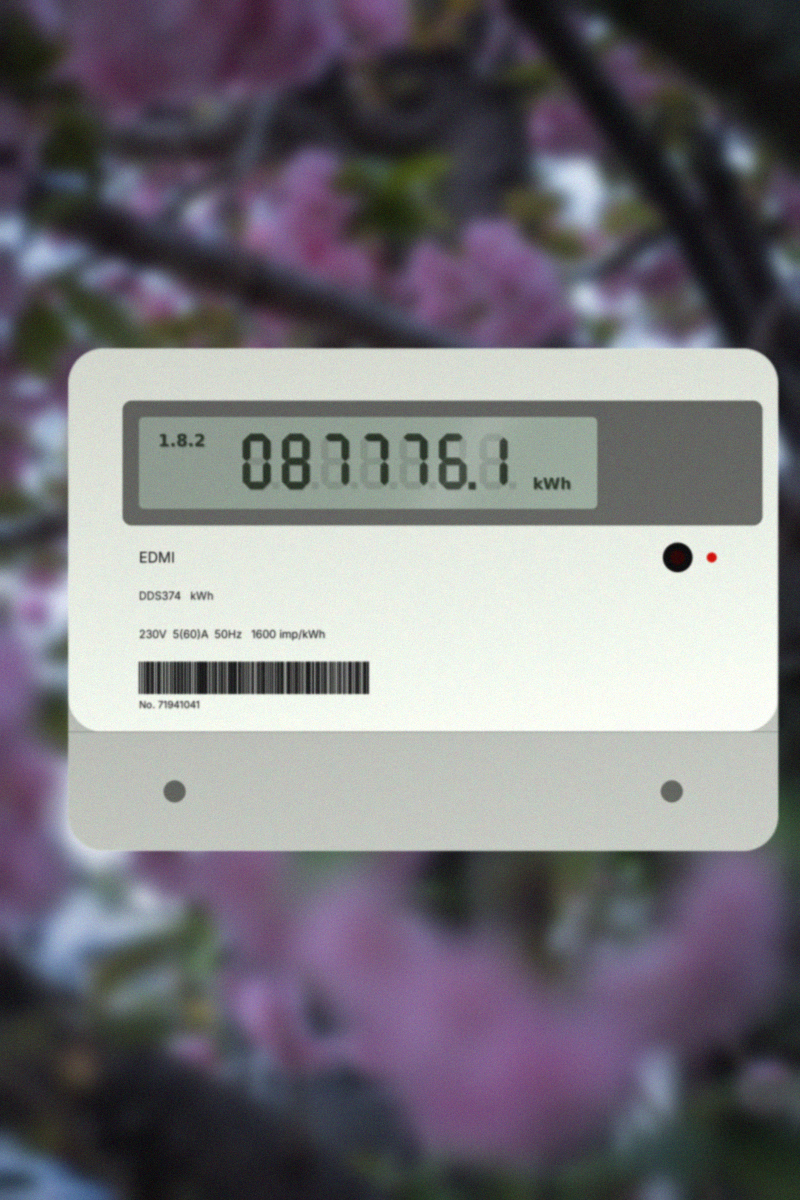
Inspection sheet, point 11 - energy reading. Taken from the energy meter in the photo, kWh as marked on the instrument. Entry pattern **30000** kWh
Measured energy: **87776.1** kWh
